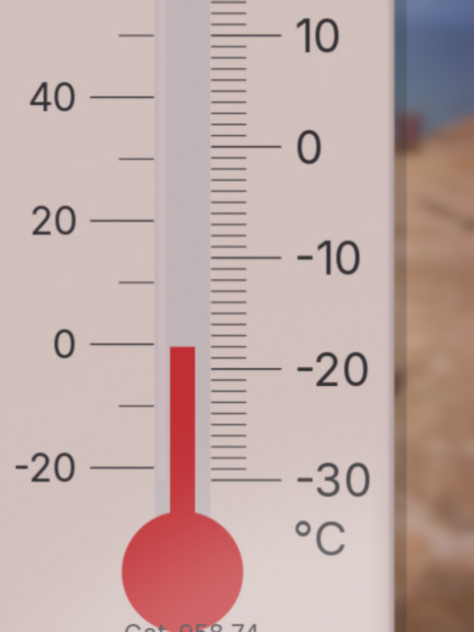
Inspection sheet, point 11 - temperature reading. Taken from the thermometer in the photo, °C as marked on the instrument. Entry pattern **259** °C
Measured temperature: **-18** °C
